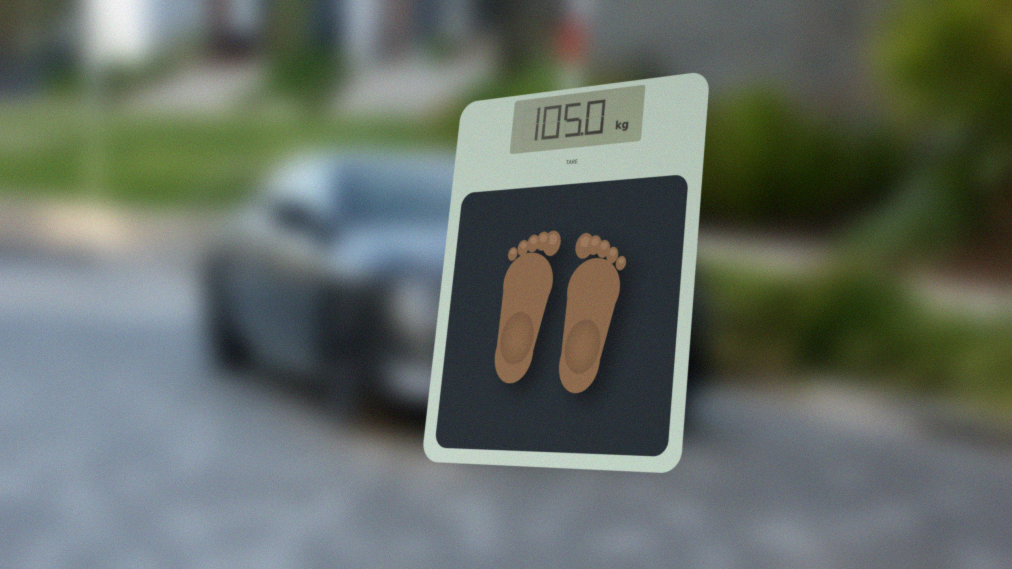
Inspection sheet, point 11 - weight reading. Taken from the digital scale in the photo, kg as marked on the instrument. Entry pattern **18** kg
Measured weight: **105.0** kg
